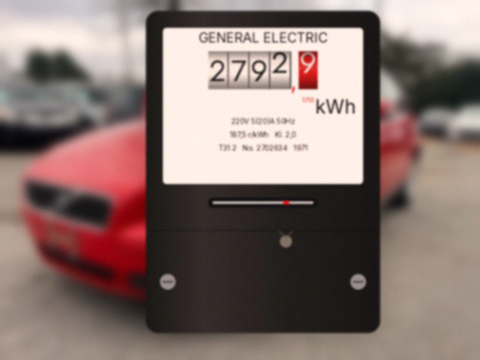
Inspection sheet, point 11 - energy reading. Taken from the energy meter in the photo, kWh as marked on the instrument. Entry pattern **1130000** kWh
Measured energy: **2792.9** kWh
